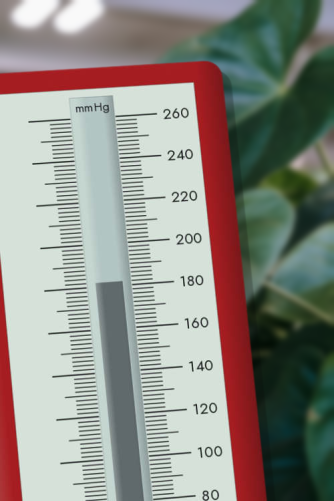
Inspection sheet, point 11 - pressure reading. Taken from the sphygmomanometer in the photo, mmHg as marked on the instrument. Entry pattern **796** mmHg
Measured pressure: **182** mmHg
